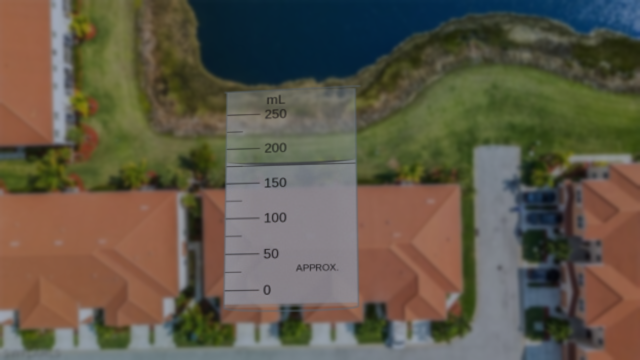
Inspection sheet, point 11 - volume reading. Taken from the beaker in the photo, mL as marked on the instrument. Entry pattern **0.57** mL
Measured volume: **175** mL
